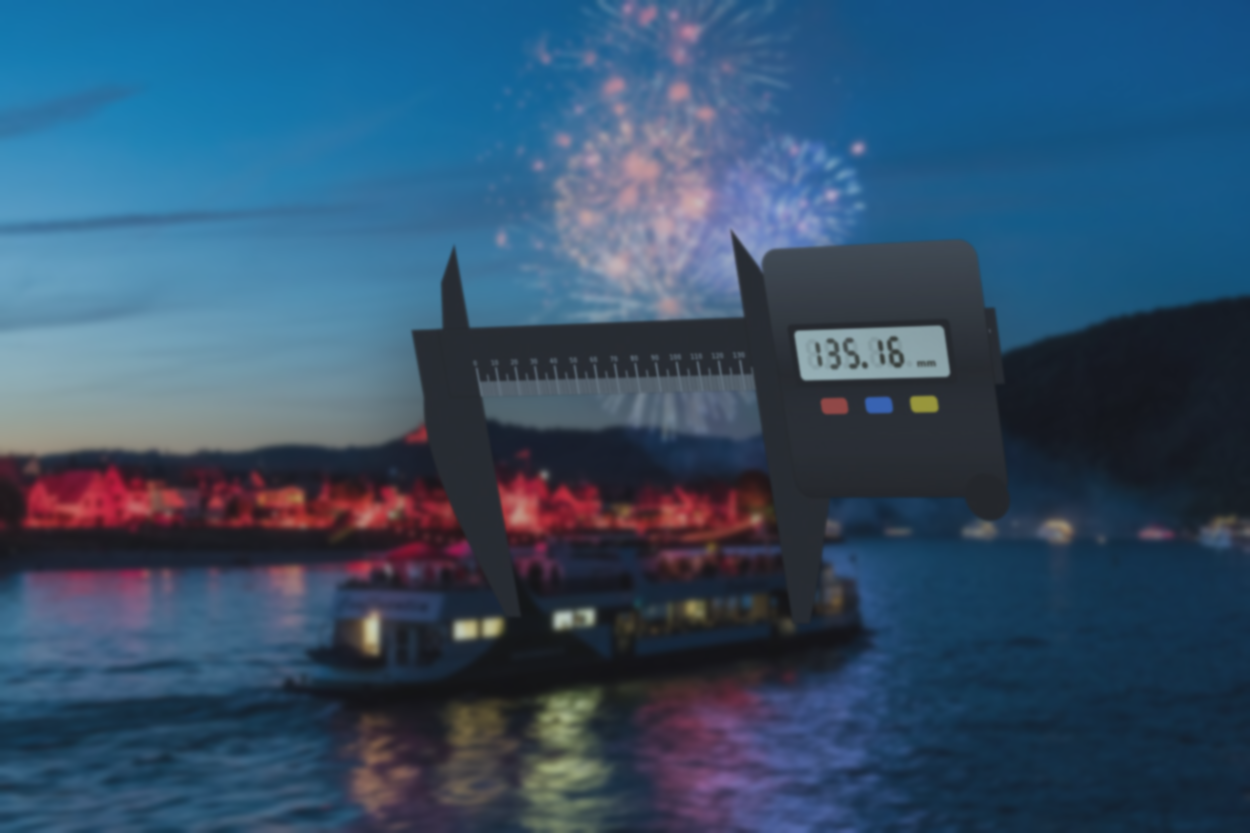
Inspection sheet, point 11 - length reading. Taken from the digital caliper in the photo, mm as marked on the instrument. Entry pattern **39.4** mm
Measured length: **135.16** mm
